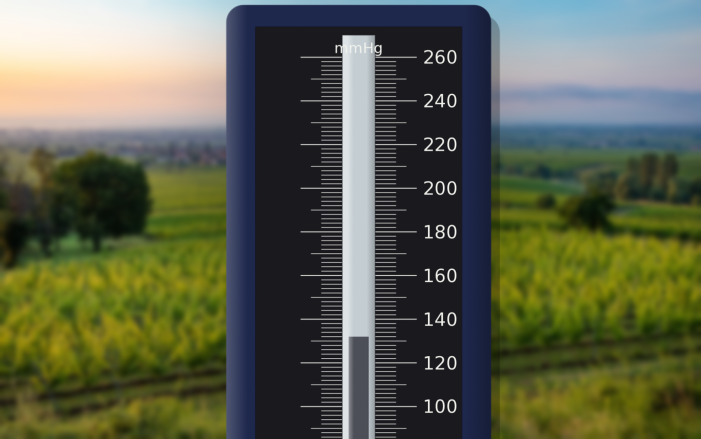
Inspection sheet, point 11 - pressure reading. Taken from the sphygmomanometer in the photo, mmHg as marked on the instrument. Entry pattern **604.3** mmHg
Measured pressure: **132** mmHg
